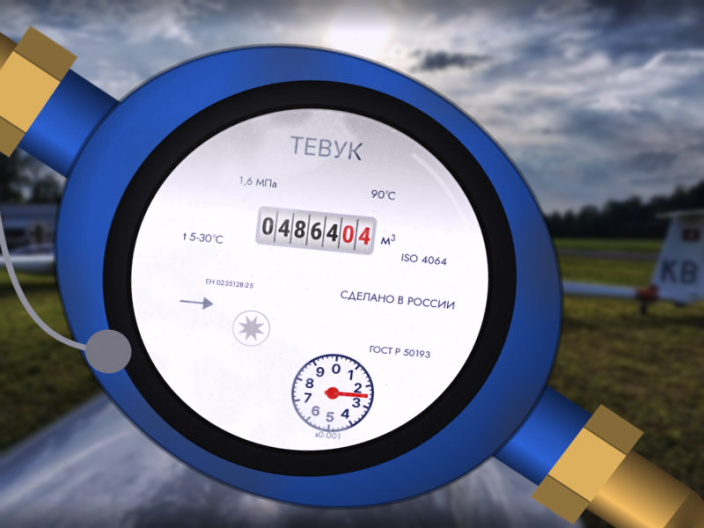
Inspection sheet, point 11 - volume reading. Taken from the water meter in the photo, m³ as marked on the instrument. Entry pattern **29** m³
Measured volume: **4864.042** m³
